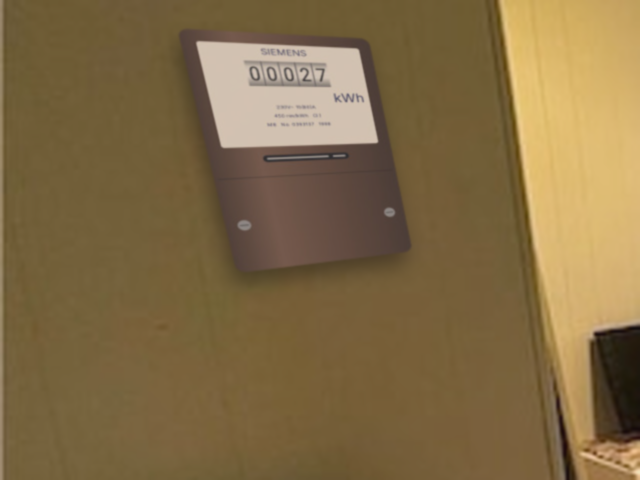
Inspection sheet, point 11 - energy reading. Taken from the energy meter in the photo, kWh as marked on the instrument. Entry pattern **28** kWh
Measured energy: **27** kWh
